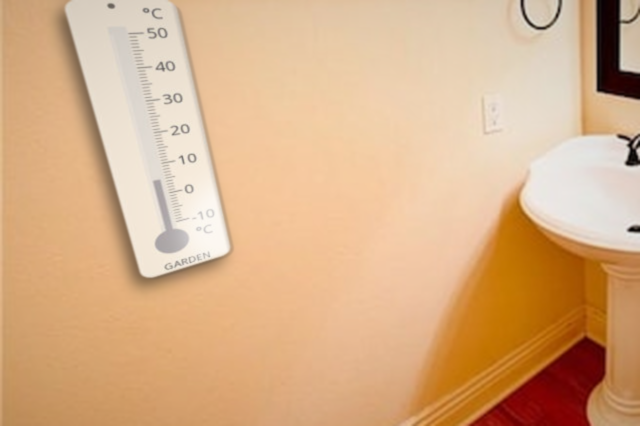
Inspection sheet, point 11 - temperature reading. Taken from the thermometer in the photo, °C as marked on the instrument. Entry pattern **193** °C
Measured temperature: **5** °C
